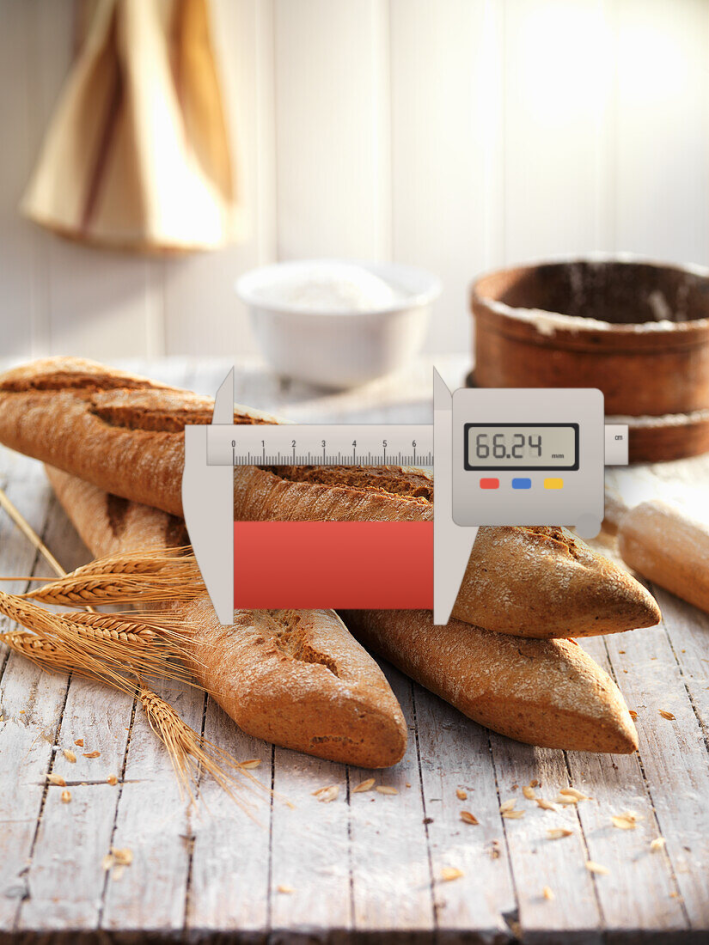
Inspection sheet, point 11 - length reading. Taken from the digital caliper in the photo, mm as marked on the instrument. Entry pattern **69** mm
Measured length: **66.24** mm
